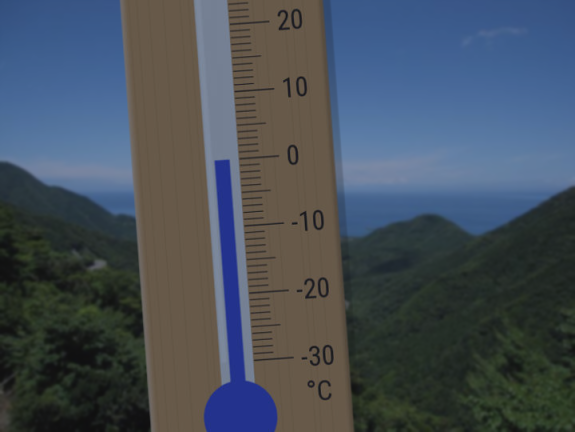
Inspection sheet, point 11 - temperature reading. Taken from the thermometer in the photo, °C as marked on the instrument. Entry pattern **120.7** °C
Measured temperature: **0** °C
